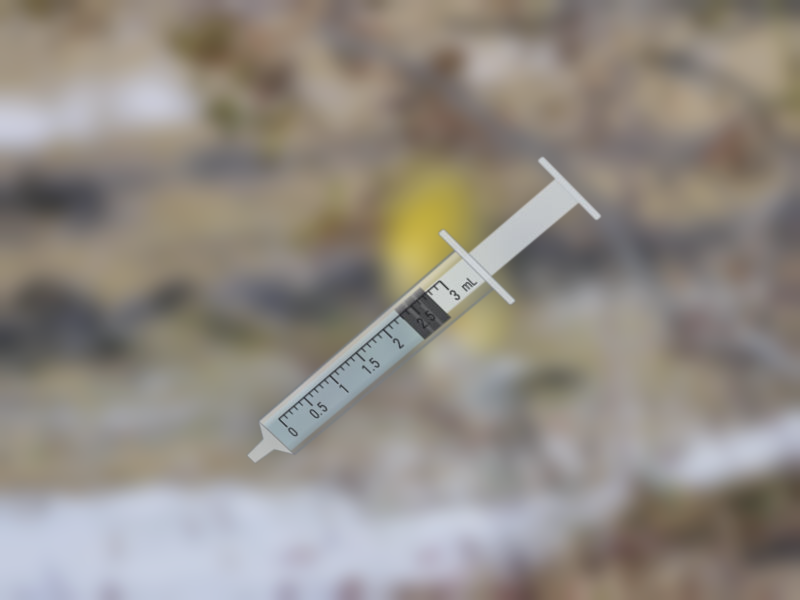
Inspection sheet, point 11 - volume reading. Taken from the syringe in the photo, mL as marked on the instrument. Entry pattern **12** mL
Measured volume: **2.3** mL
